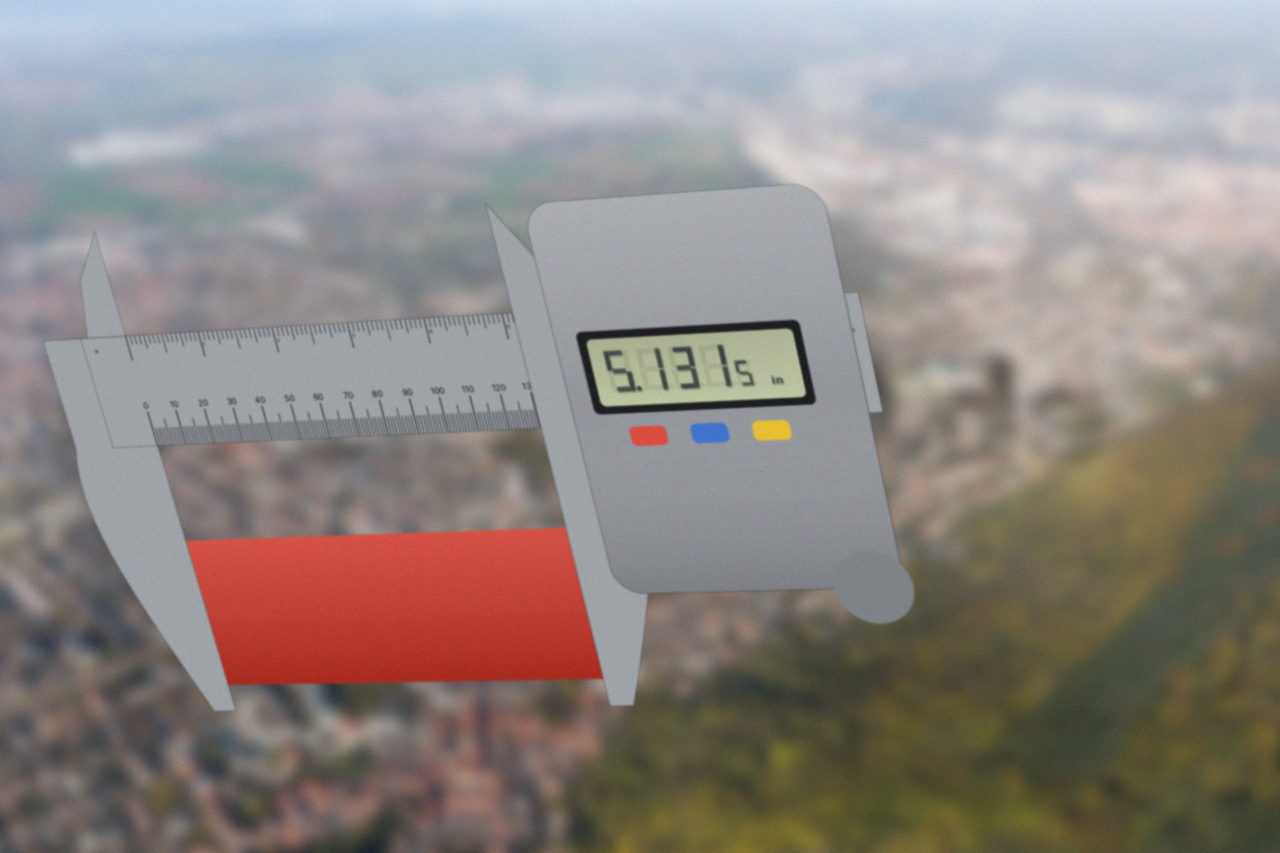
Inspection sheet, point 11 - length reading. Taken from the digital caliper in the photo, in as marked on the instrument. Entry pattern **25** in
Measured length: **5.1315** in
